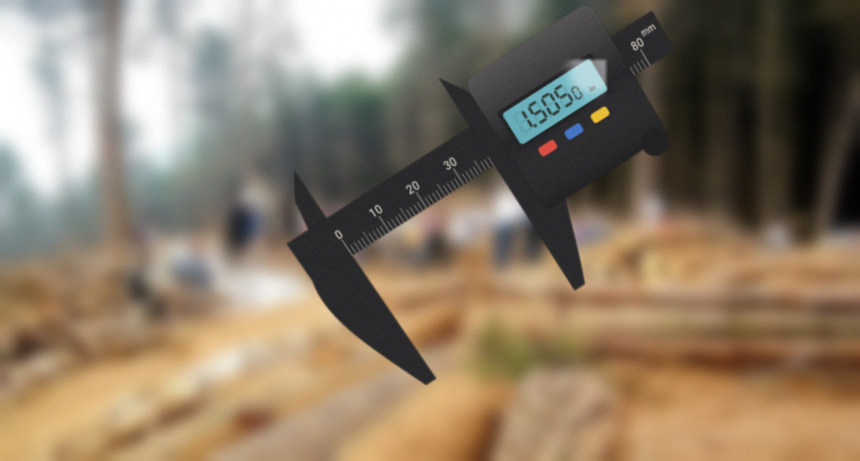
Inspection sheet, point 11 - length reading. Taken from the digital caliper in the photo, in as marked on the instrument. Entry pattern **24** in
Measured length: **1.5050** in
